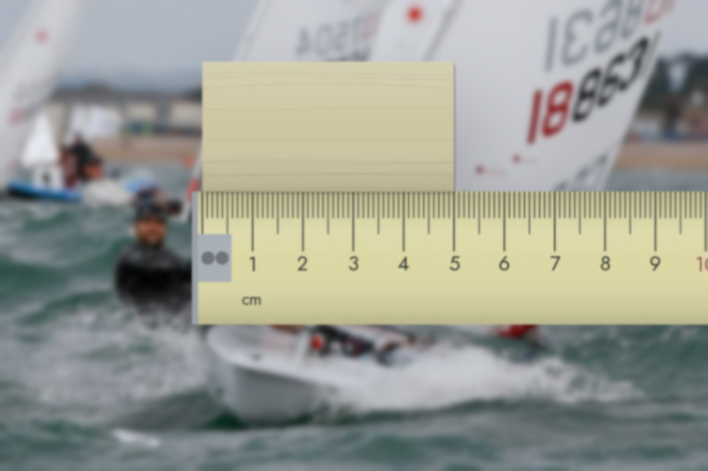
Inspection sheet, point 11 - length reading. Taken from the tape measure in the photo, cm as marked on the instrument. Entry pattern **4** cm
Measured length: **5** cm
